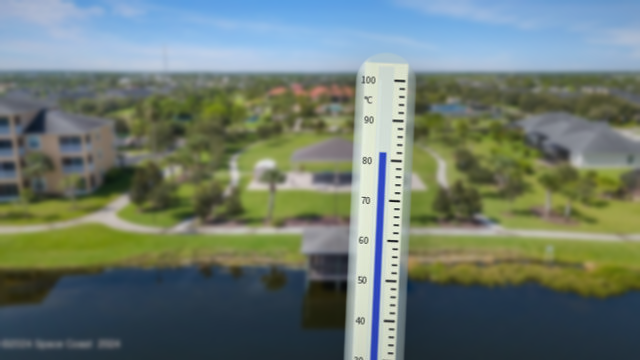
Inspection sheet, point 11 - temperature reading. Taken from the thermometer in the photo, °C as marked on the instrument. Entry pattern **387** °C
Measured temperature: **82** °C
